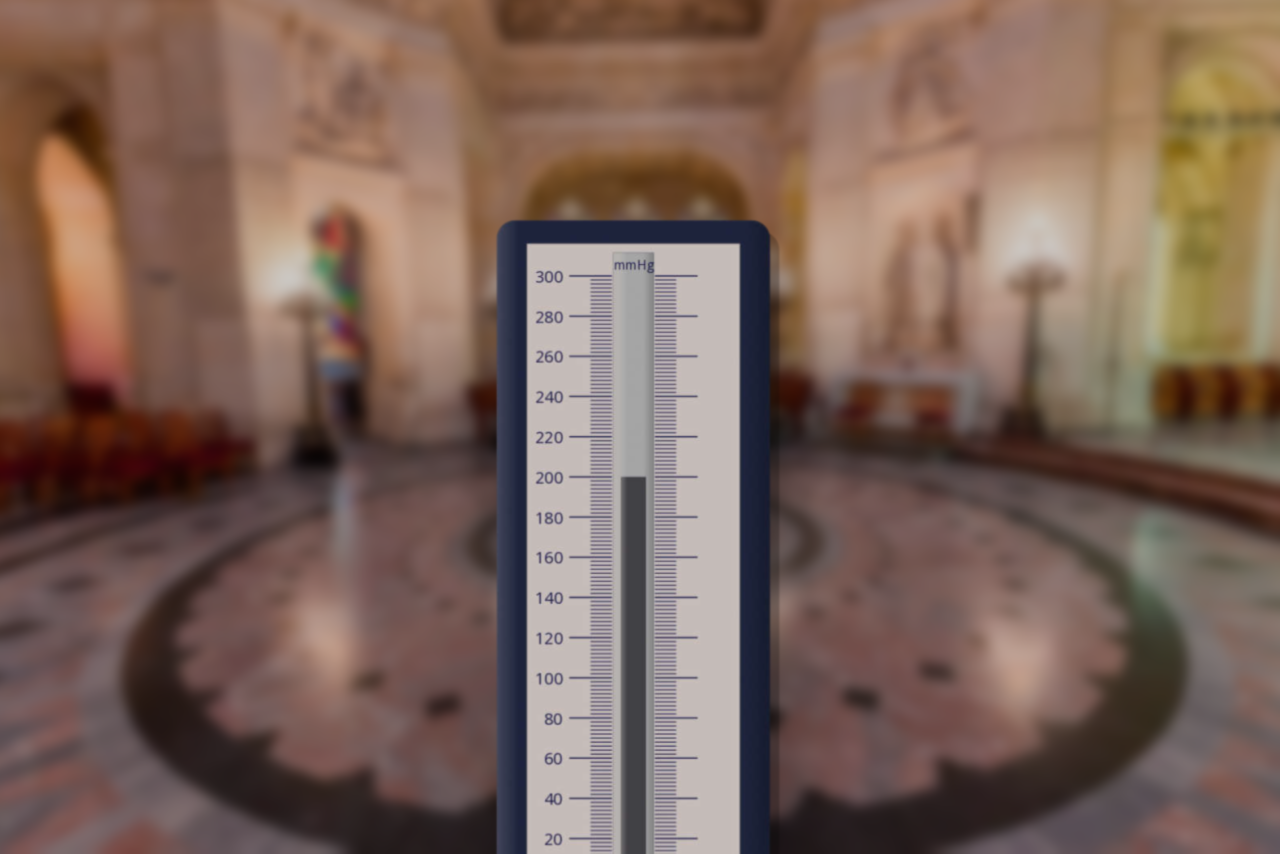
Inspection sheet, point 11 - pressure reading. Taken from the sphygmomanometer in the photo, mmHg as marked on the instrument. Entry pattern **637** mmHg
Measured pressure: **200** mmHg
